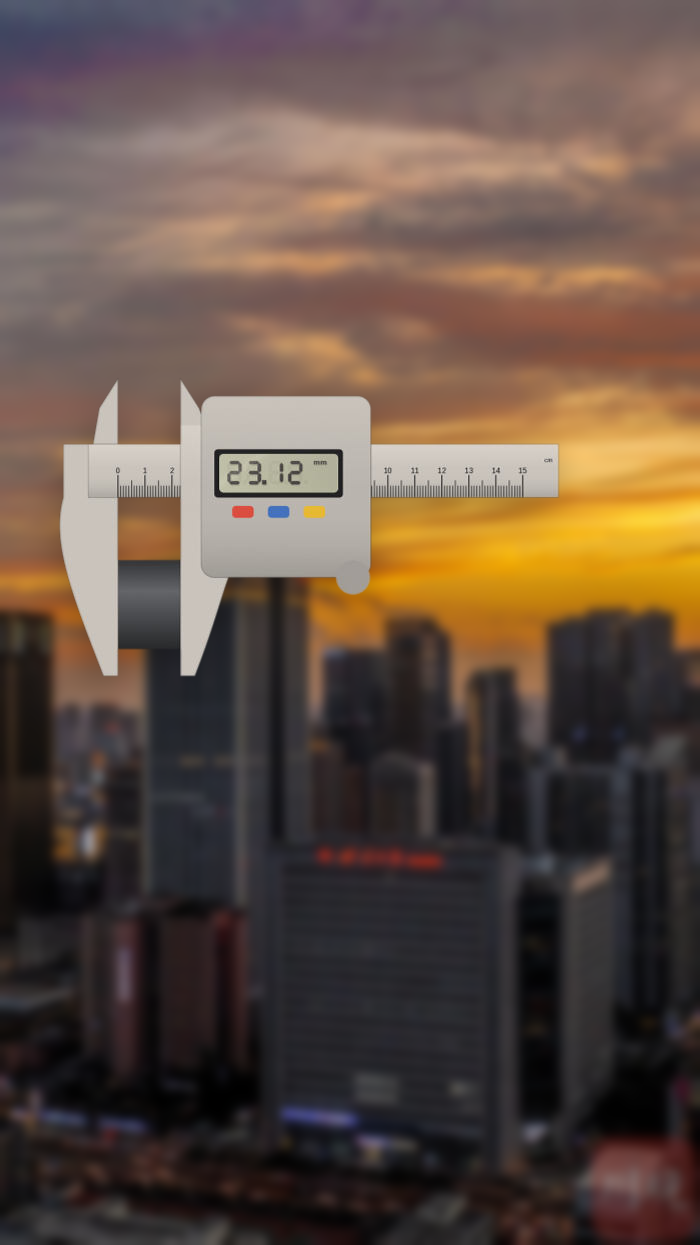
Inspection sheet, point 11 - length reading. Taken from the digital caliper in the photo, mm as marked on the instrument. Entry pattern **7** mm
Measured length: **23.12** mm
